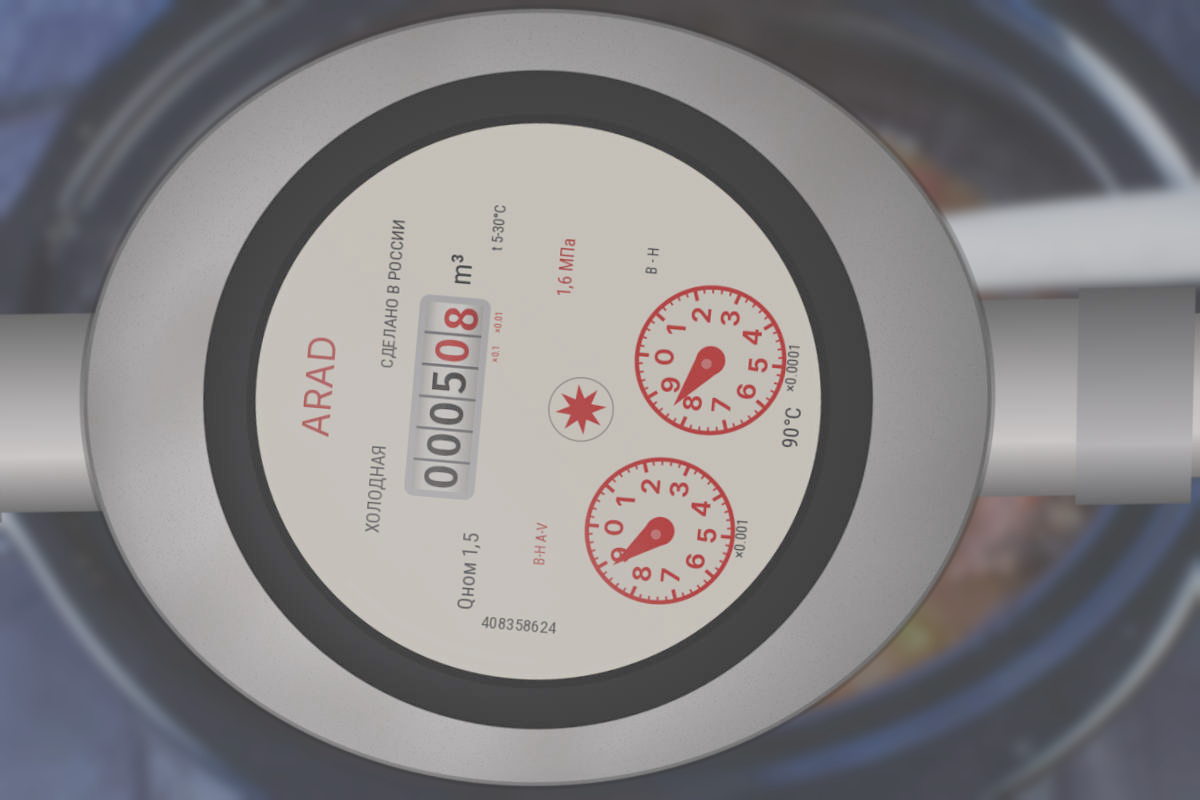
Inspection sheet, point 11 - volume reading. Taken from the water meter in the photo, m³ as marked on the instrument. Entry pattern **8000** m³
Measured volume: **5.0788** m³
